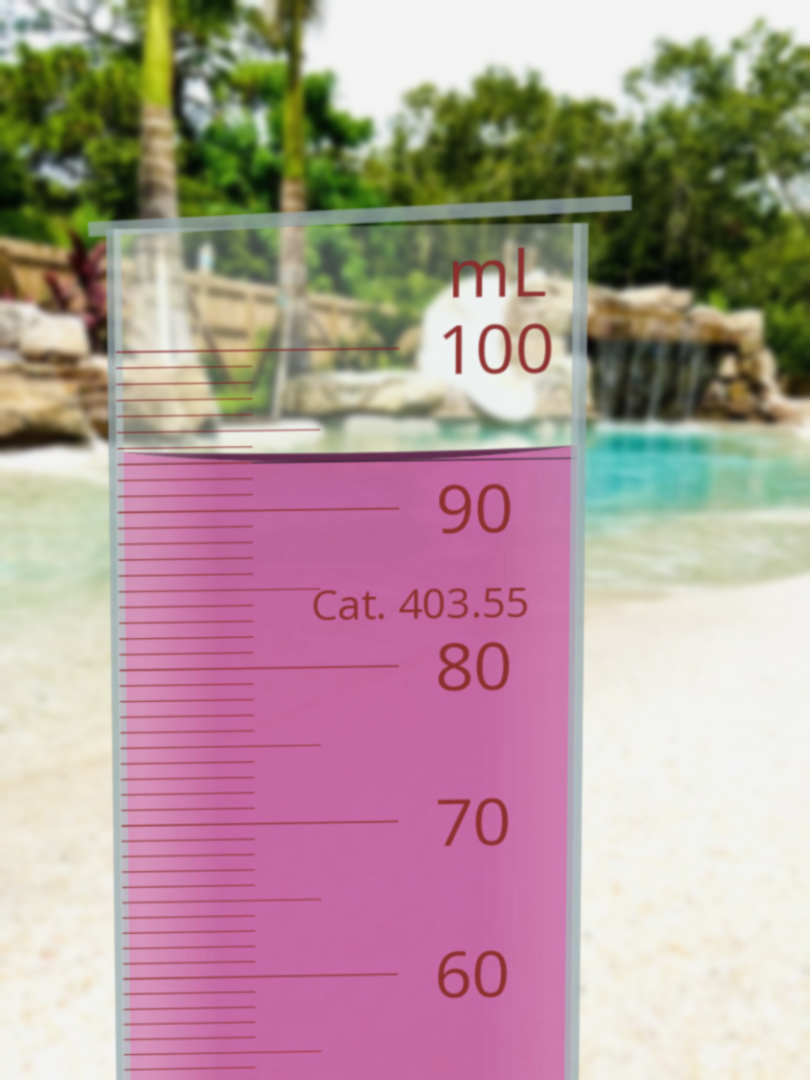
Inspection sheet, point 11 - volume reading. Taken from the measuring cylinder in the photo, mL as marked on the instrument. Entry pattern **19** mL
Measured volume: **93** mL
